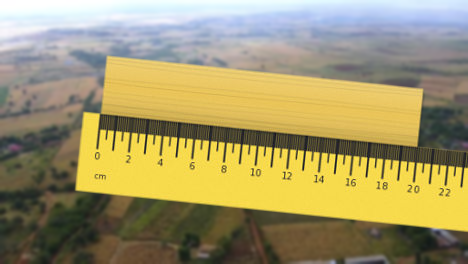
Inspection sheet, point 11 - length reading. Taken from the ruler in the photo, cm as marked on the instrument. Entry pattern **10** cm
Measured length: **20** cm
